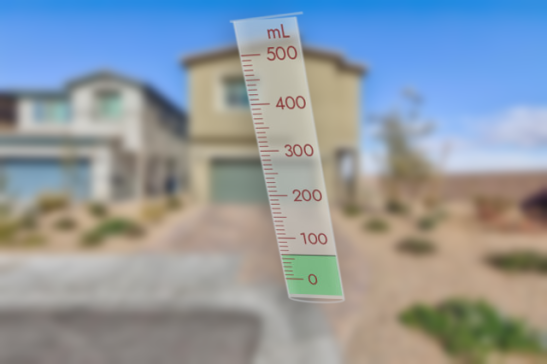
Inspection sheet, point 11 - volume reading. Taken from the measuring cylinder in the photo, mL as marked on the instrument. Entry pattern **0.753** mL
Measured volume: **60** mL
